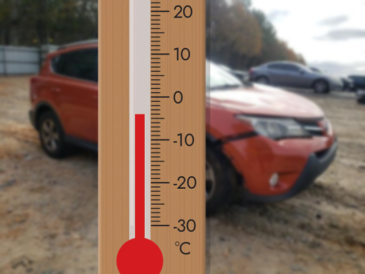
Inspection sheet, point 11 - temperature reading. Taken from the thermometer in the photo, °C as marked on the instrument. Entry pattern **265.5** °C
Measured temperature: **-4** °C
